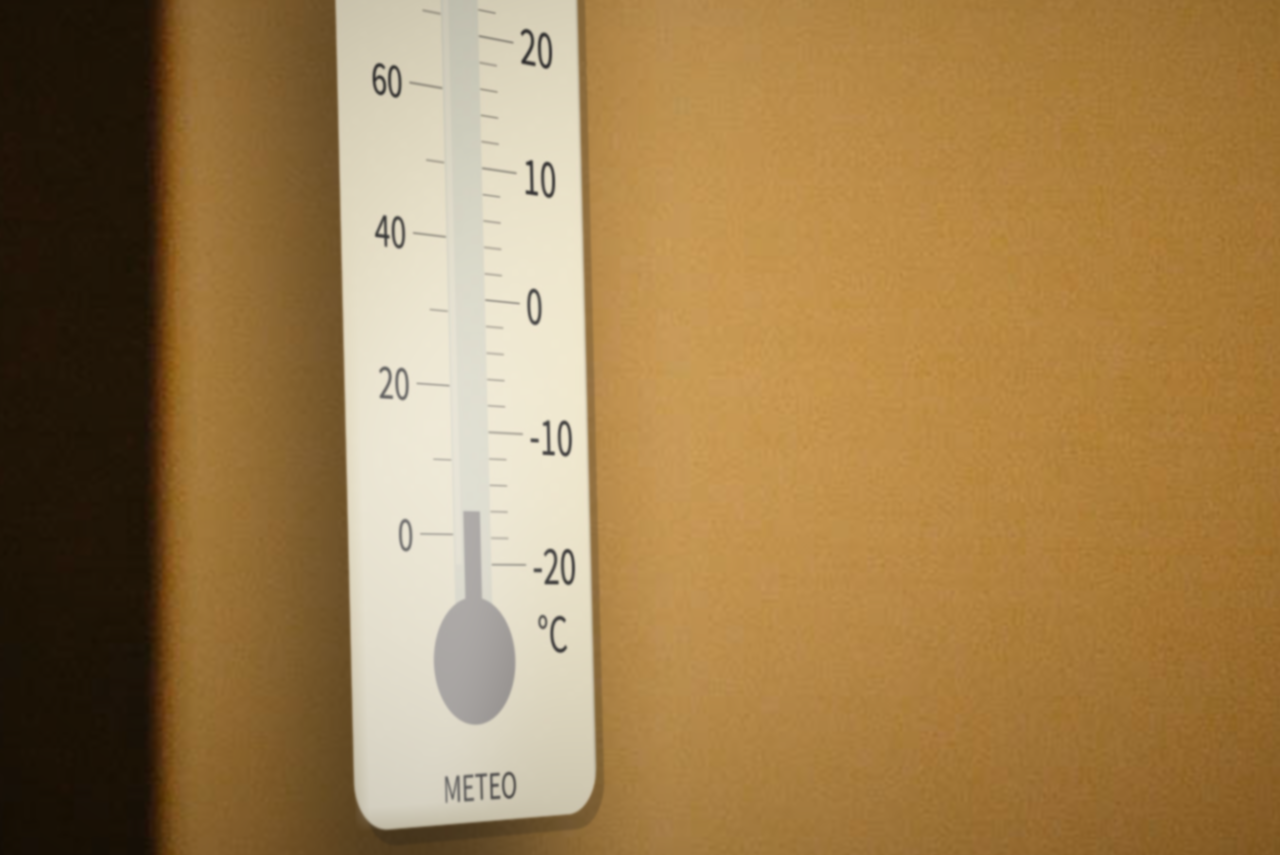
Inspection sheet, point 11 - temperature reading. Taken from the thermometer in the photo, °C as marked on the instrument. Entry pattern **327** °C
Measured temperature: **-16** °C
